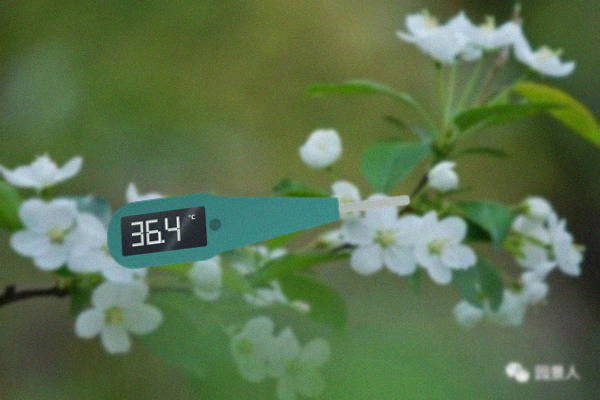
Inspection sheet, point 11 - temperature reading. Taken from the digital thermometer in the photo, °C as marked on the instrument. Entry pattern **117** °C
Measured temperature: **36.4** °C
